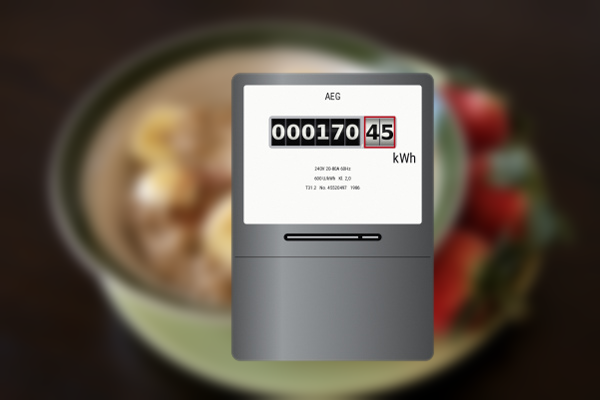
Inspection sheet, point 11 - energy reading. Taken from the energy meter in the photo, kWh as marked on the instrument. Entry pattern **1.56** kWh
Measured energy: **170.45** kWh
